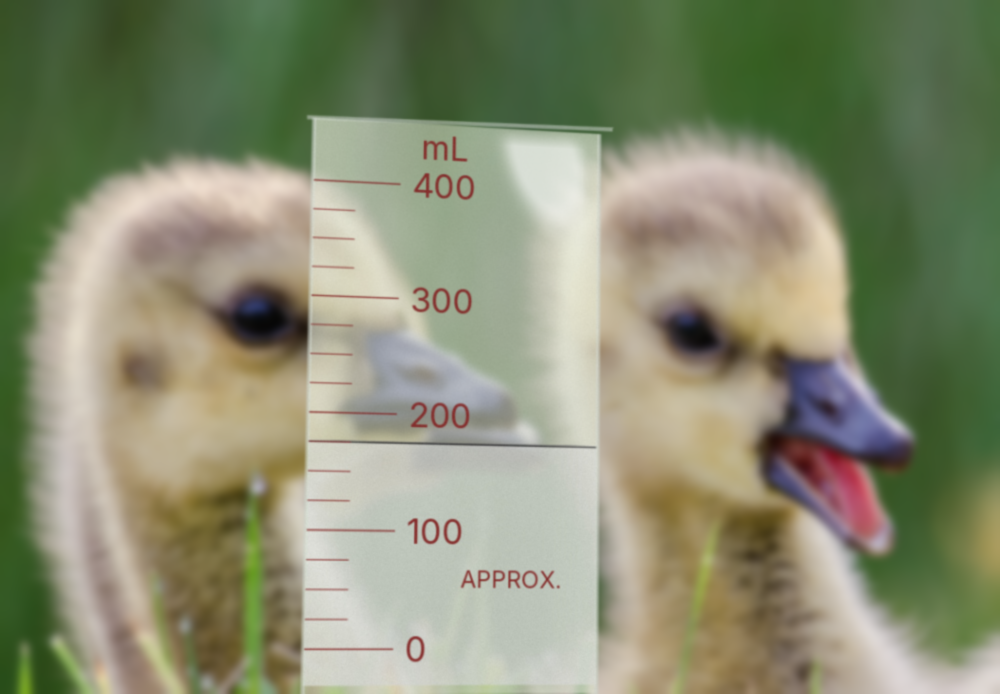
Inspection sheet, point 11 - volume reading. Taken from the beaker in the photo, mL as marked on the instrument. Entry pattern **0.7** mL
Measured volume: **175** mL
